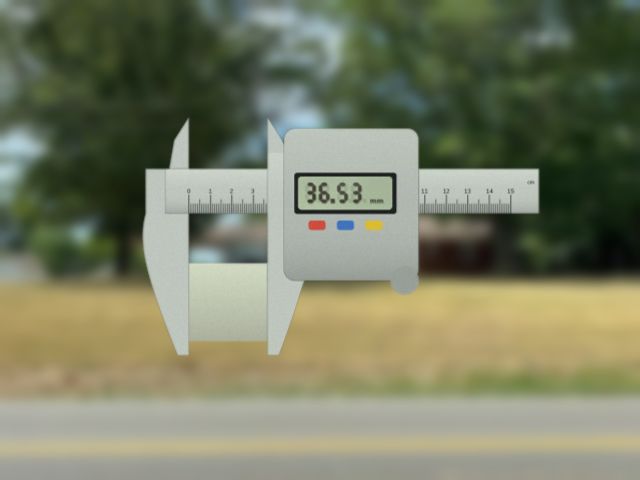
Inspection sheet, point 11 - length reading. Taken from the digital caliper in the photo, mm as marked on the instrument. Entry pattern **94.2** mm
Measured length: **36.53** mm
